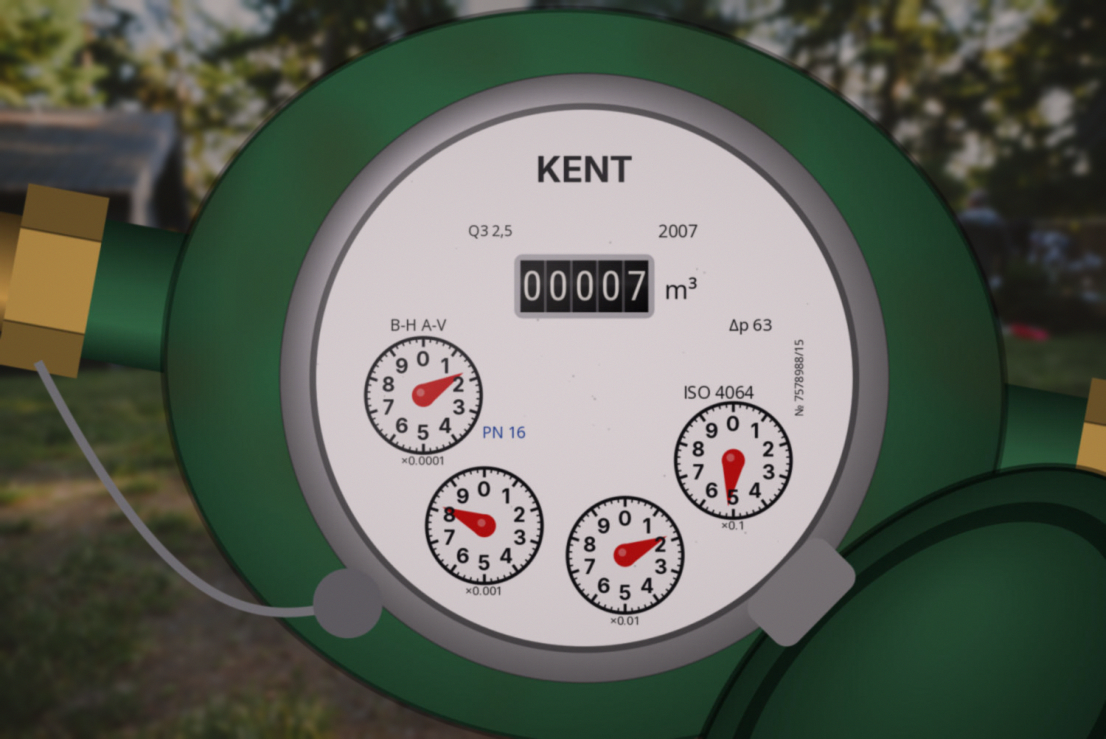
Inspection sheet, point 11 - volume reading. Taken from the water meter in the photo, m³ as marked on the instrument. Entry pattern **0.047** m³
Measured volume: **7.5181** m³
